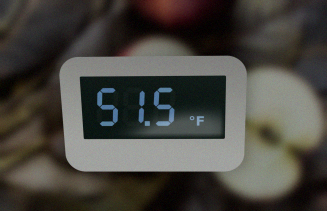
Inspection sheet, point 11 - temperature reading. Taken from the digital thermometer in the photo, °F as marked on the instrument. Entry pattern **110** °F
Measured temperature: **51.5** °F
